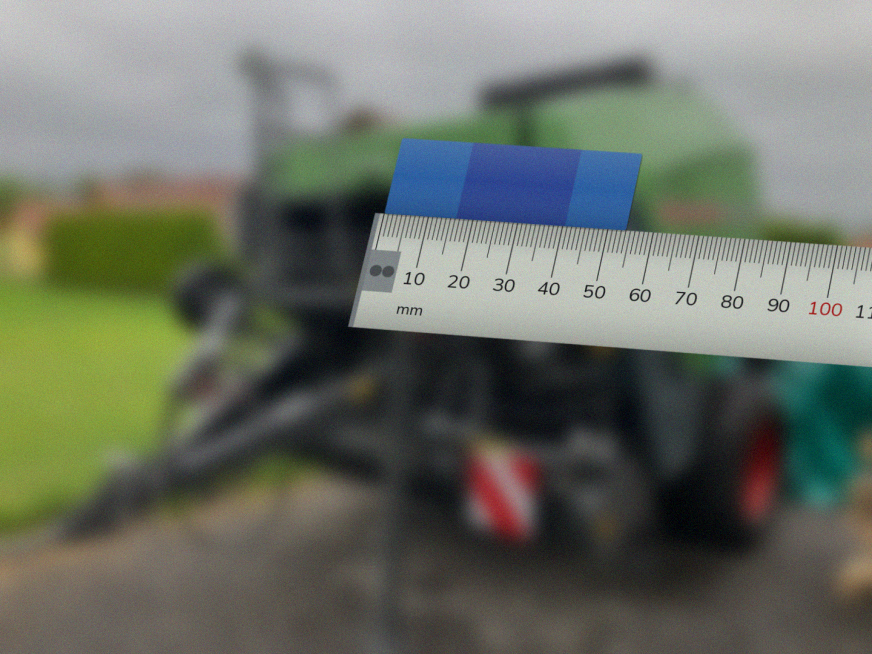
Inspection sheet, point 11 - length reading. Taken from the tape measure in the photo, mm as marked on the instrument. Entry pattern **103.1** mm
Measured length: **54** mm
